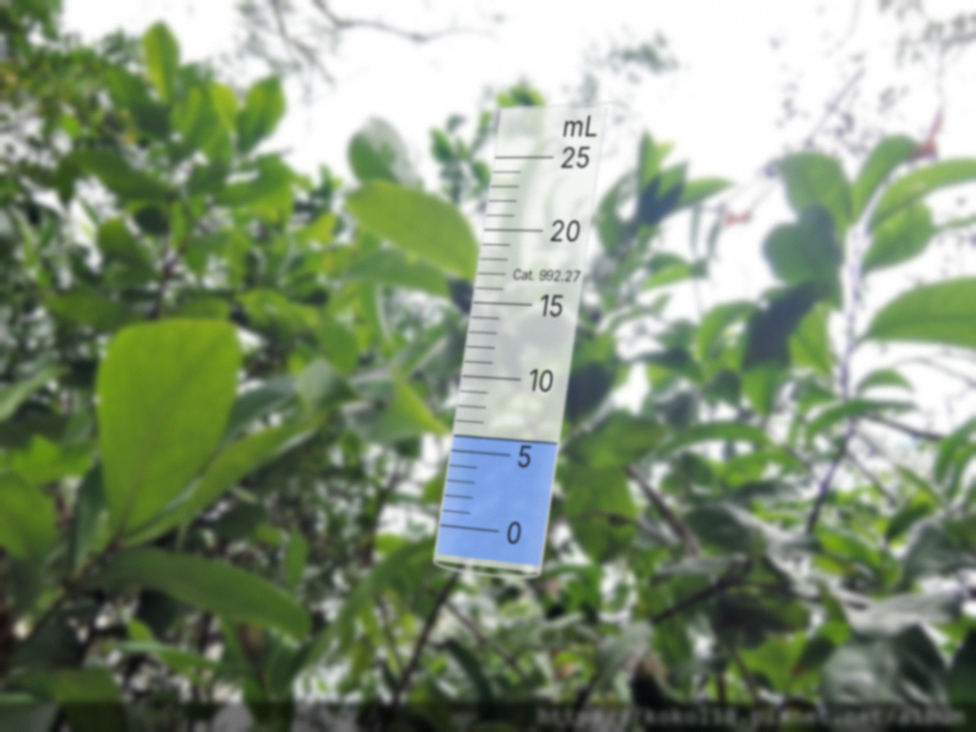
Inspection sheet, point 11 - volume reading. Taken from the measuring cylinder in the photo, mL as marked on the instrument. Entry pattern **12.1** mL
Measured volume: **6** mL
